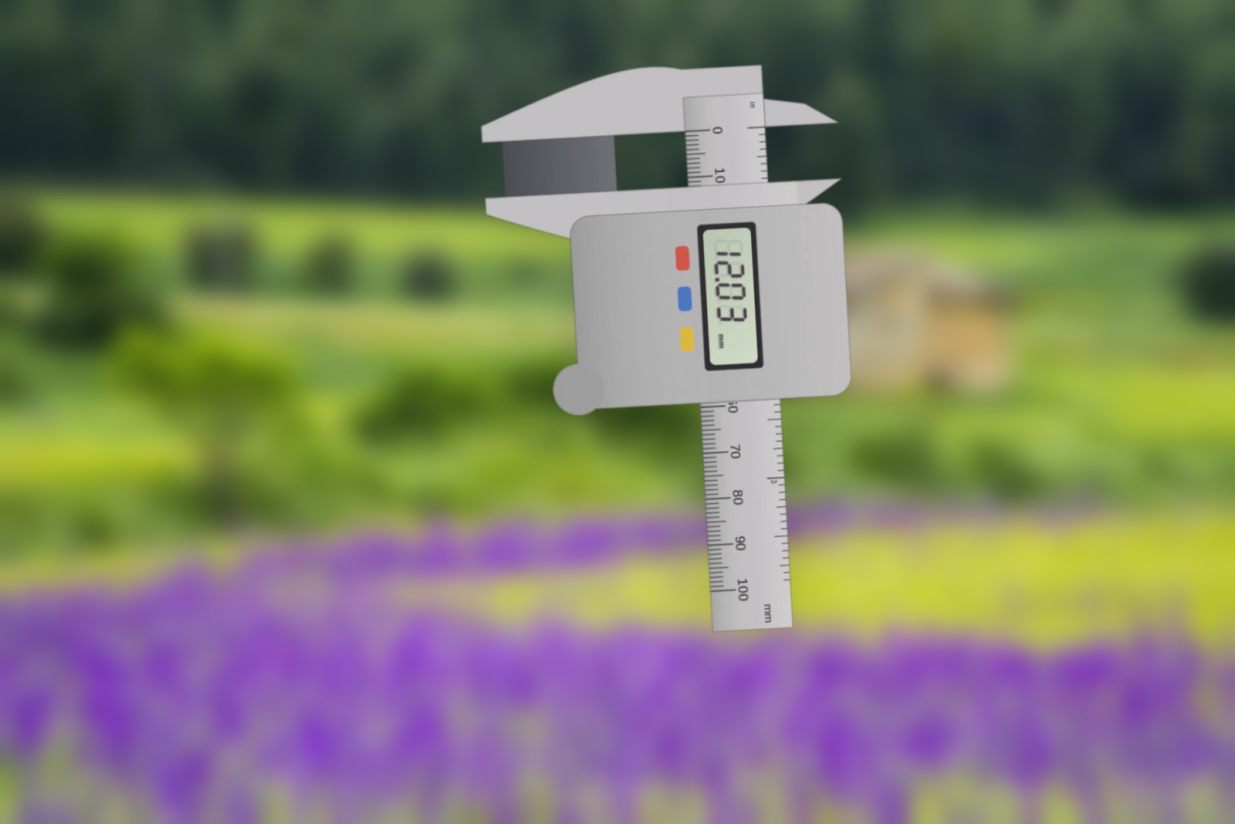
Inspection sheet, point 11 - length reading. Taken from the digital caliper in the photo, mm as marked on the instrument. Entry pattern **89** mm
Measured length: **12.03** mm
